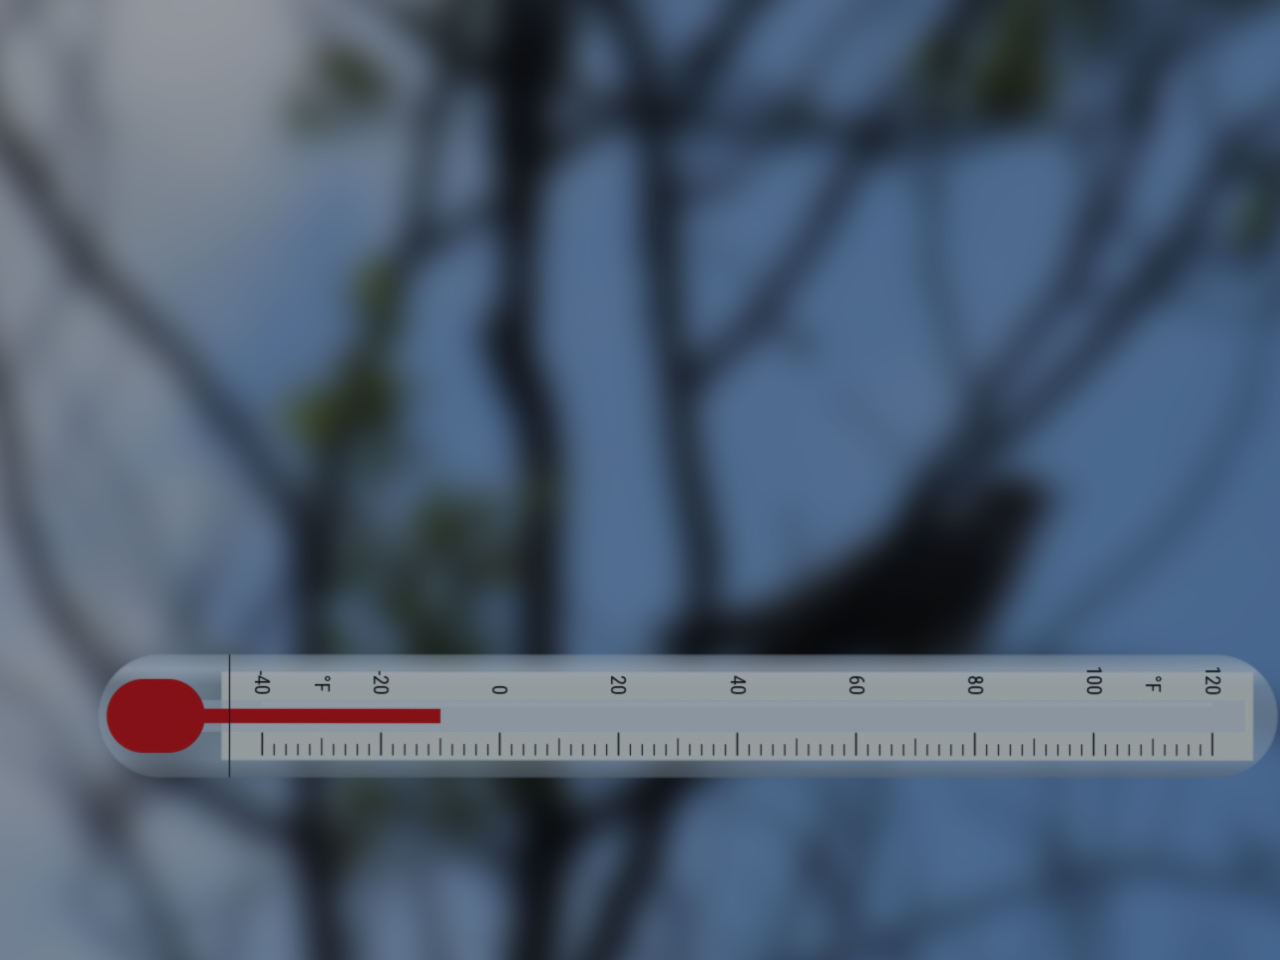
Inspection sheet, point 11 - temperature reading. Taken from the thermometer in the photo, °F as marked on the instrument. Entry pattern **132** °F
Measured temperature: **-10** °F
